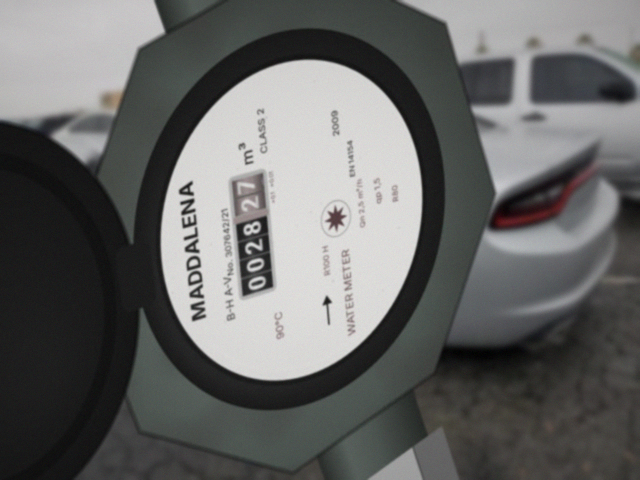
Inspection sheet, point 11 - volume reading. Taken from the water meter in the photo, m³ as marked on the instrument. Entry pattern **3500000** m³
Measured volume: **28.27** m³
